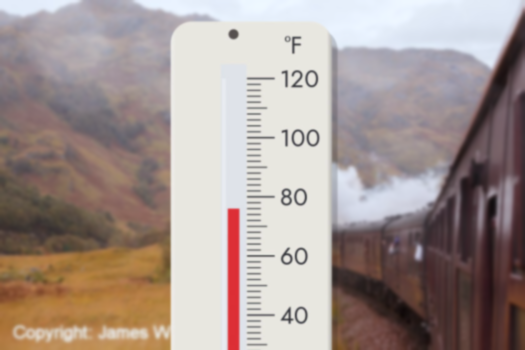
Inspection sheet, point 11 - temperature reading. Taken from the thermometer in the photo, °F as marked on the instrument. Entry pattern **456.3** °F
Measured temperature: **76** °F
